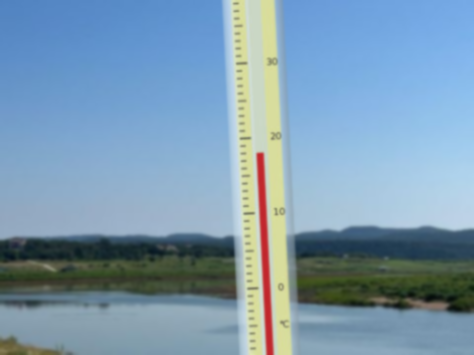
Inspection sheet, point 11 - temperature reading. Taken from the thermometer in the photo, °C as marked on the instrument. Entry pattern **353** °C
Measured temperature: **18** °C
